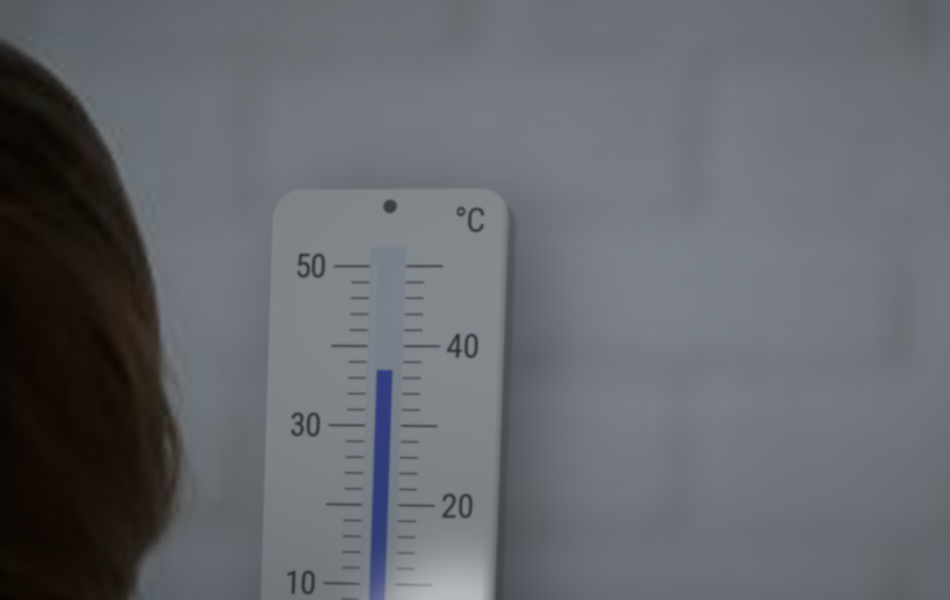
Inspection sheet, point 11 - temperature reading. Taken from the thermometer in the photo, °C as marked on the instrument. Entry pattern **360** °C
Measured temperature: **37** °C
